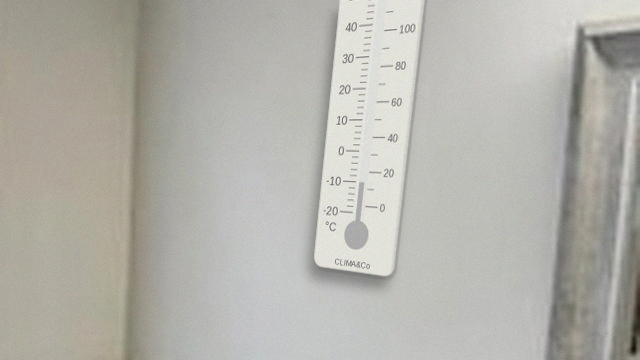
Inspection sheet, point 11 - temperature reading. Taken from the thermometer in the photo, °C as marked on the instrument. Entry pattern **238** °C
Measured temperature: **-10** °C
